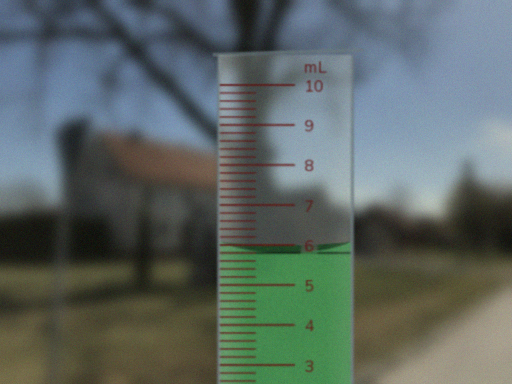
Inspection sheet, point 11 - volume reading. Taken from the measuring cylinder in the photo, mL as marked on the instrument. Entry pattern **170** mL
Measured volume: **5.8** mL
